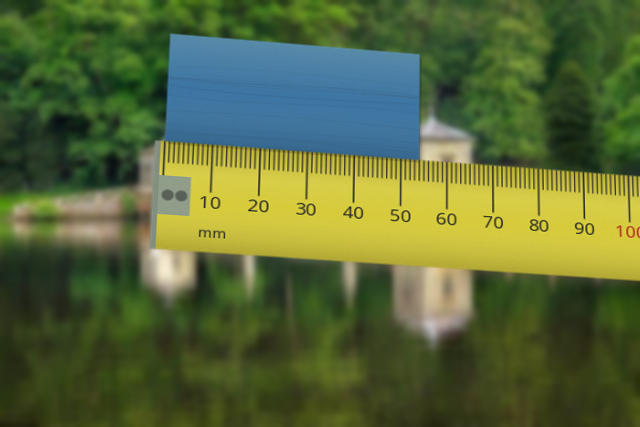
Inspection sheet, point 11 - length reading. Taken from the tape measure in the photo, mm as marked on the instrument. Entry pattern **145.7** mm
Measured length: **54** mm
